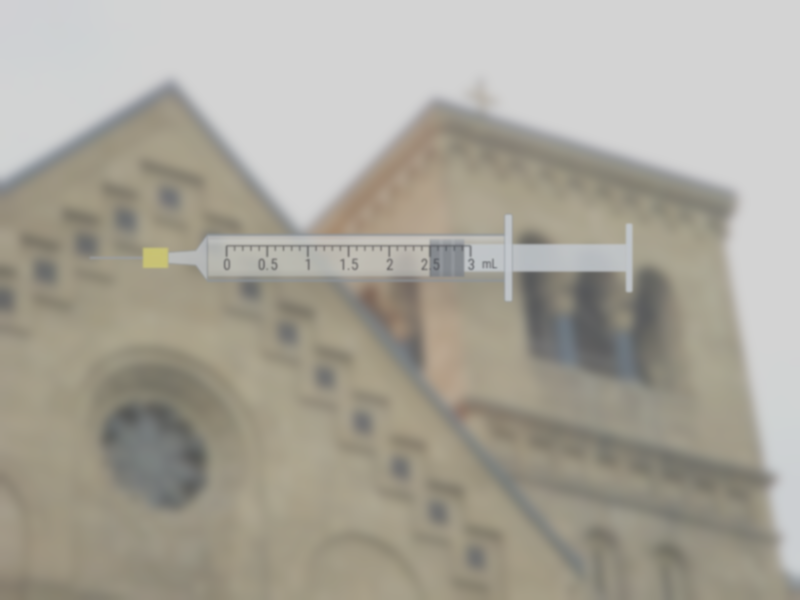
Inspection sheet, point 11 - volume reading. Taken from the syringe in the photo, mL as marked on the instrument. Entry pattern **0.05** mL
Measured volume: **2.5** mL
